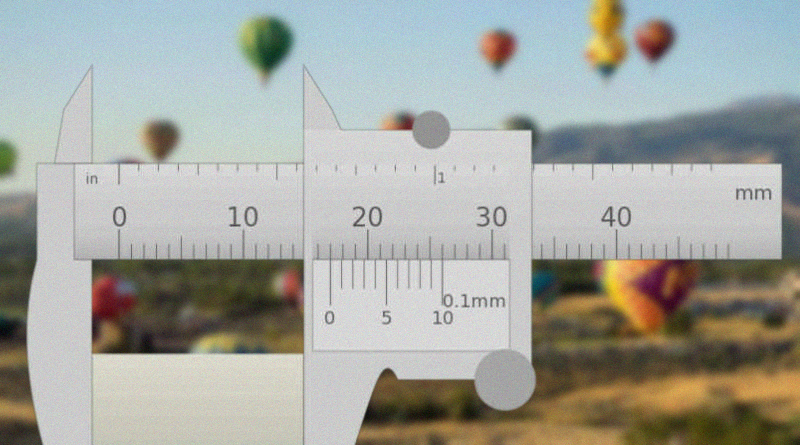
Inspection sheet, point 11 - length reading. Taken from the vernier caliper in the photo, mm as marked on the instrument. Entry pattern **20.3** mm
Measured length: **17.0** mm
